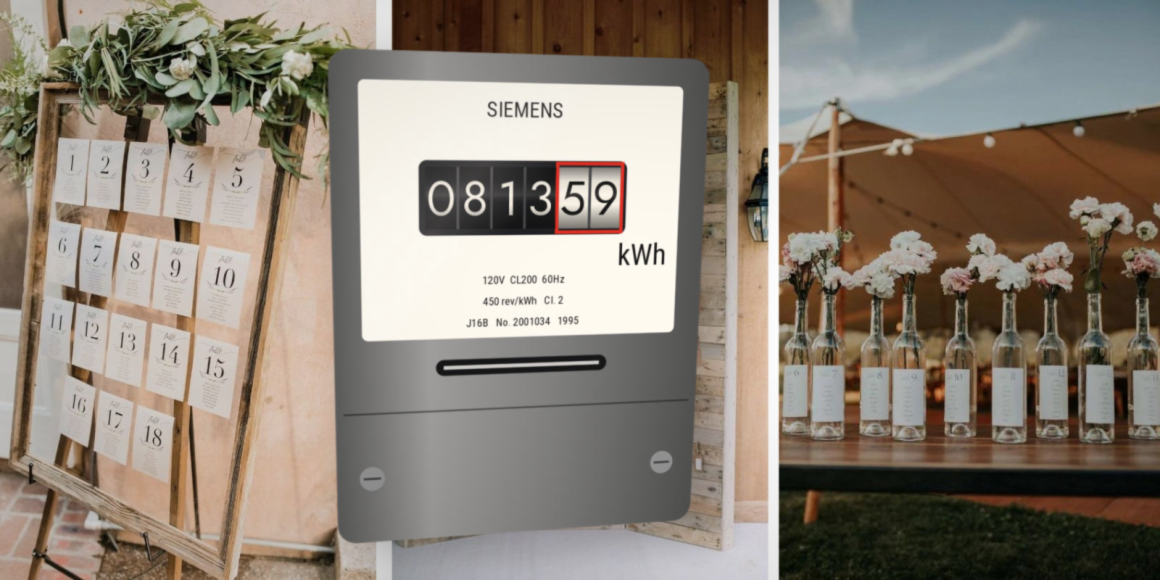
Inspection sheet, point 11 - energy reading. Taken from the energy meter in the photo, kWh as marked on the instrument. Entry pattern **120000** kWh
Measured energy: **813.59** kWh
